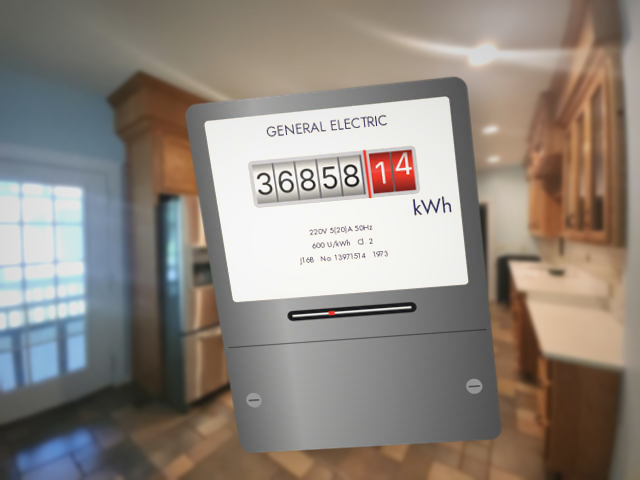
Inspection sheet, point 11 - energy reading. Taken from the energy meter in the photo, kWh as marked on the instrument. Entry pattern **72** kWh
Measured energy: **36858.14** kWh
